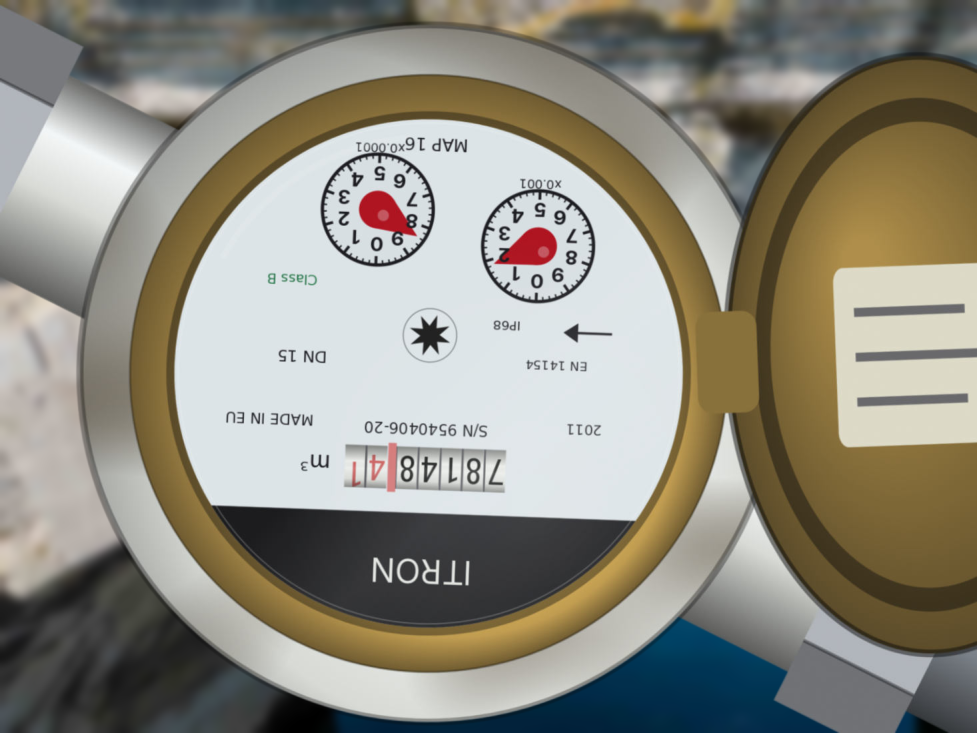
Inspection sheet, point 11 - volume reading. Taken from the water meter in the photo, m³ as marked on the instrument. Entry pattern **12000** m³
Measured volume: **78148.4118** m³
